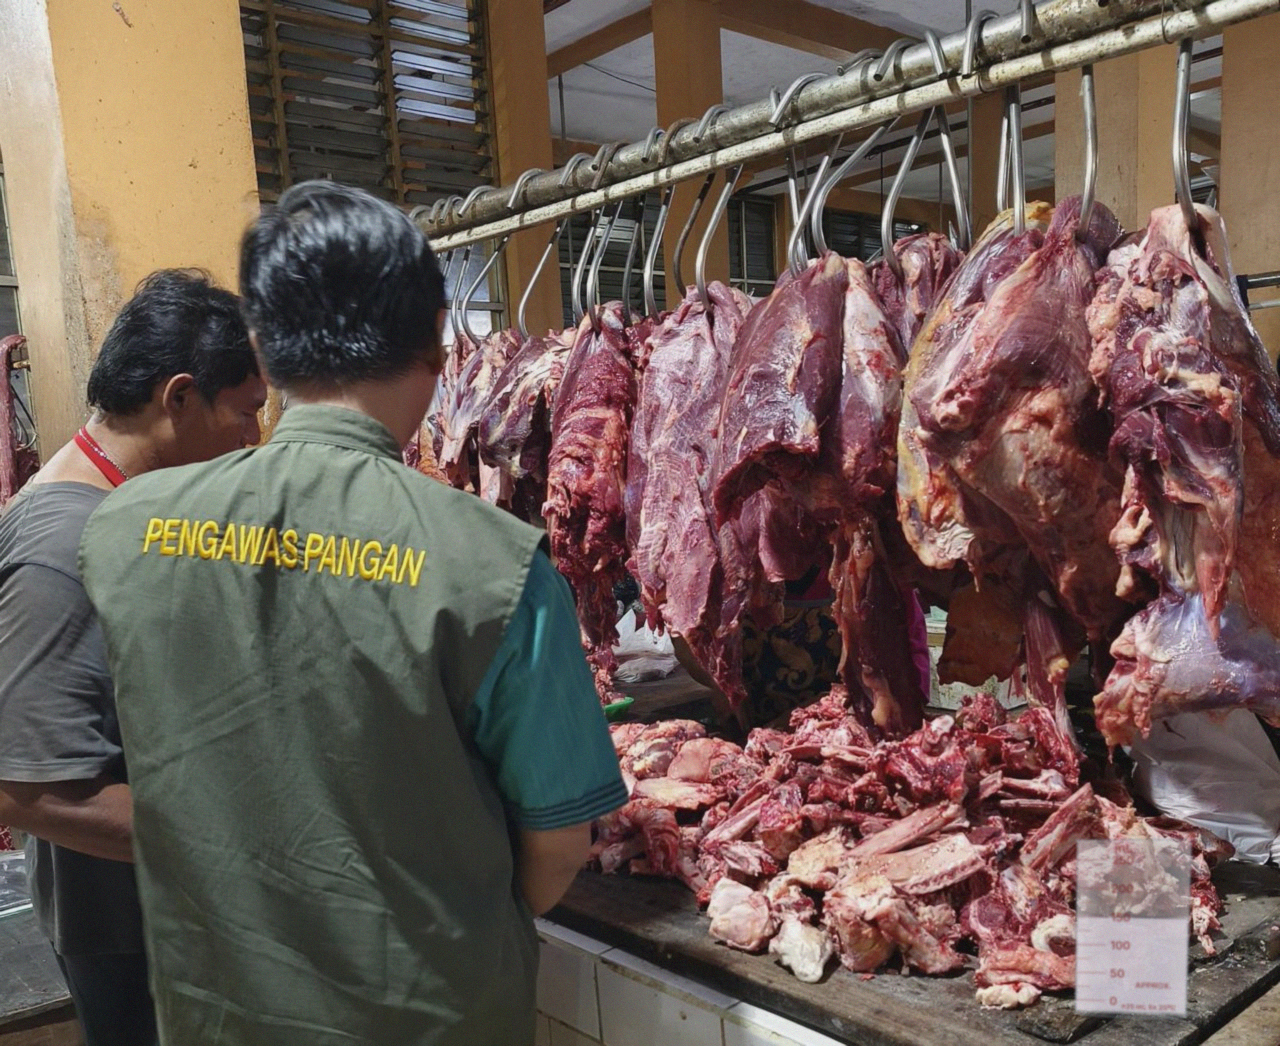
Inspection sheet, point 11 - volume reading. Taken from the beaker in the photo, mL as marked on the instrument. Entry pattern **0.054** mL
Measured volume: **150** mL
